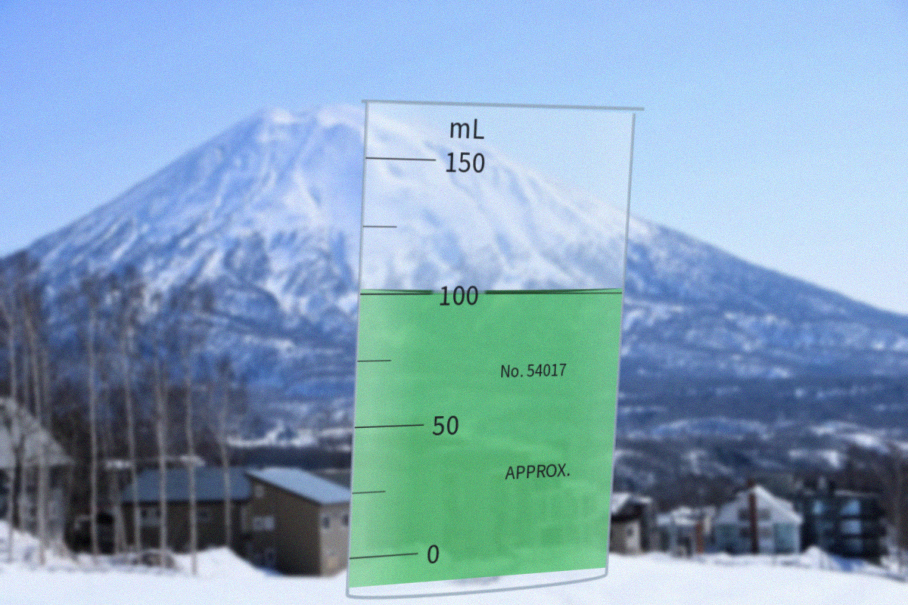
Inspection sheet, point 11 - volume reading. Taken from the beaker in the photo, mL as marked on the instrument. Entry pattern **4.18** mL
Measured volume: **100** mL
